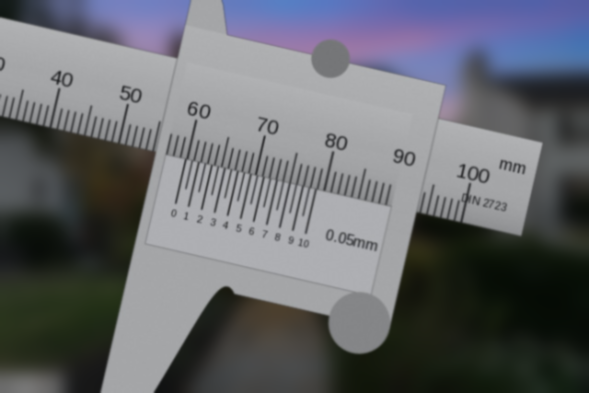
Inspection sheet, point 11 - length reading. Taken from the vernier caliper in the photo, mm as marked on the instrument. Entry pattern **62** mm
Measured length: **59.8** mm
